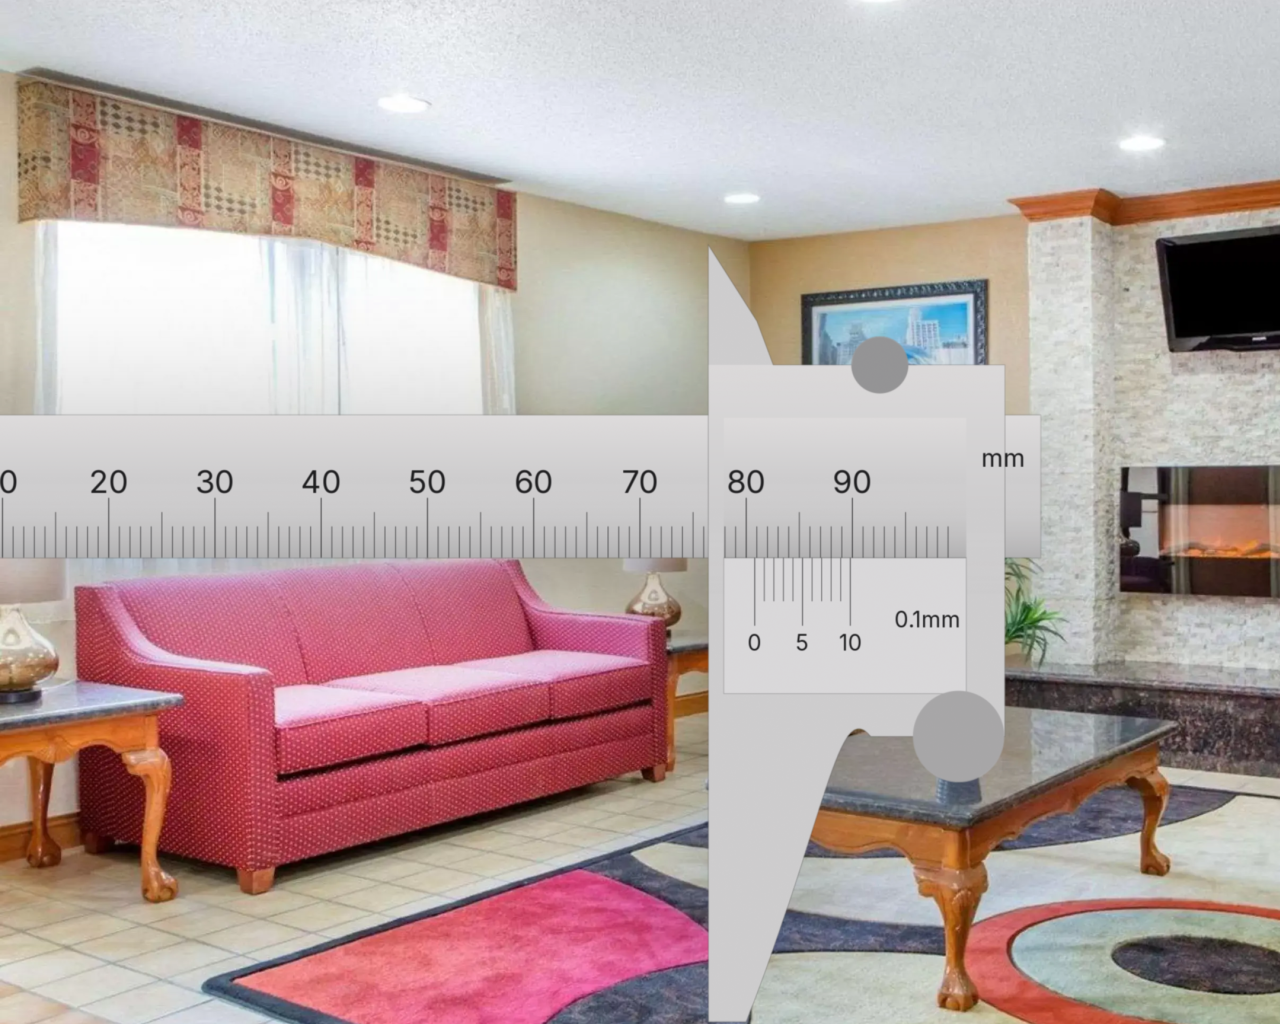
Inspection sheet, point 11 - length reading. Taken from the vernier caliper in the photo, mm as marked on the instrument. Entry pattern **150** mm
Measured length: **80.8** mm
